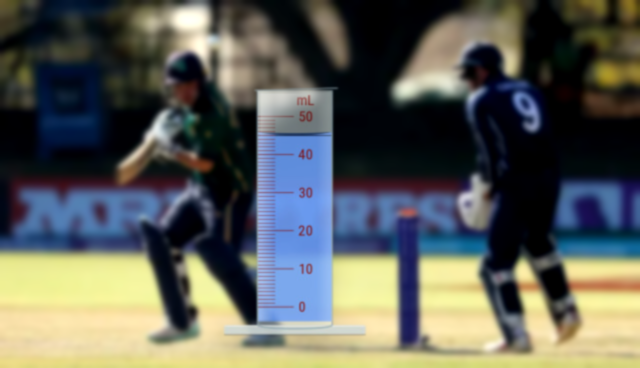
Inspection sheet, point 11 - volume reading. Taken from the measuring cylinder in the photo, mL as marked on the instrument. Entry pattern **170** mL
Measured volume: **45** mL
